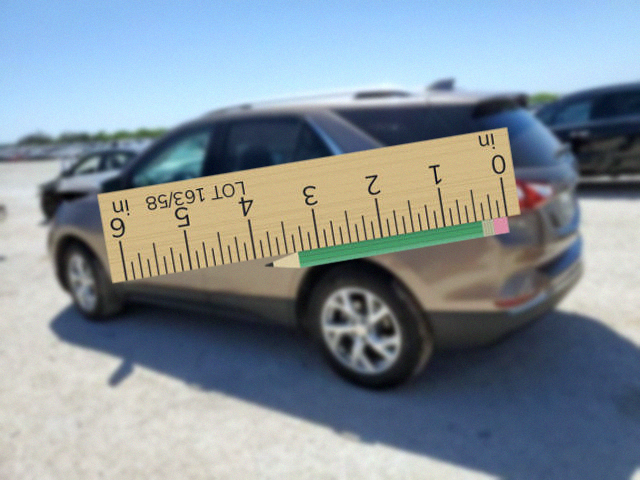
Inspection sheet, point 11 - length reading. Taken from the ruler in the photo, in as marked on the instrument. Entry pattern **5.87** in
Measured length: **3.875** in
